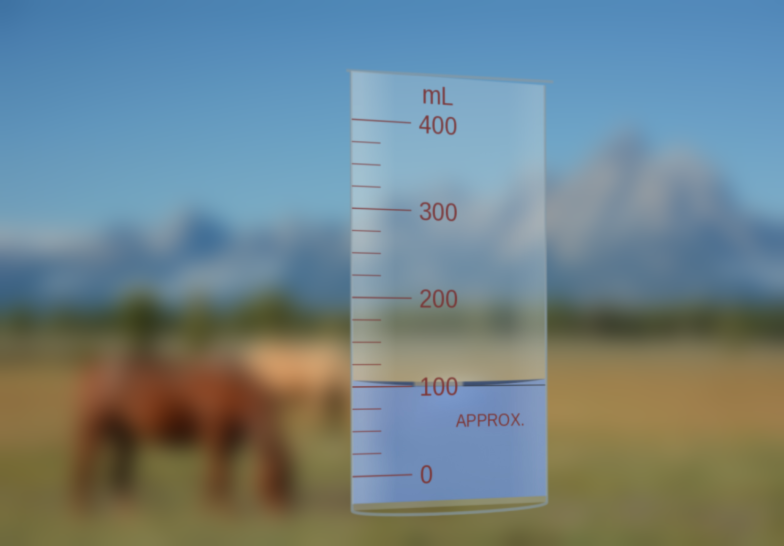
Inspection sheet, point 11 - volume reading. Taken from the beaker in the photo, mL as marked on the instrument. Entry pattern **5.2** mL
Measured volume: **100** mL
